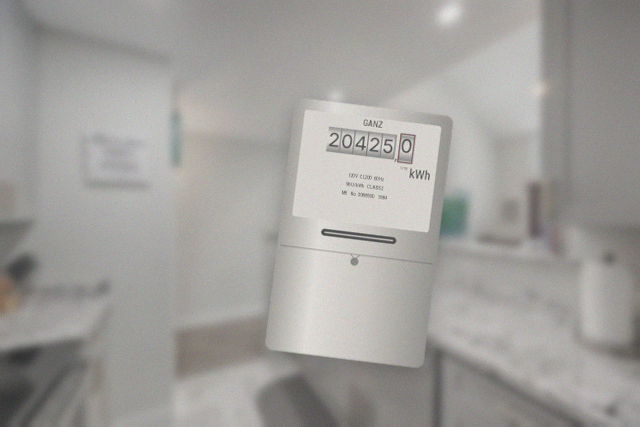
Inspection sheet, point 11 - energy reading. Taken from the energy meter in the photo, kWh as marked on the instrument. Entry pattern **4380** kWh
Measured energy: **20425.0** kWh
